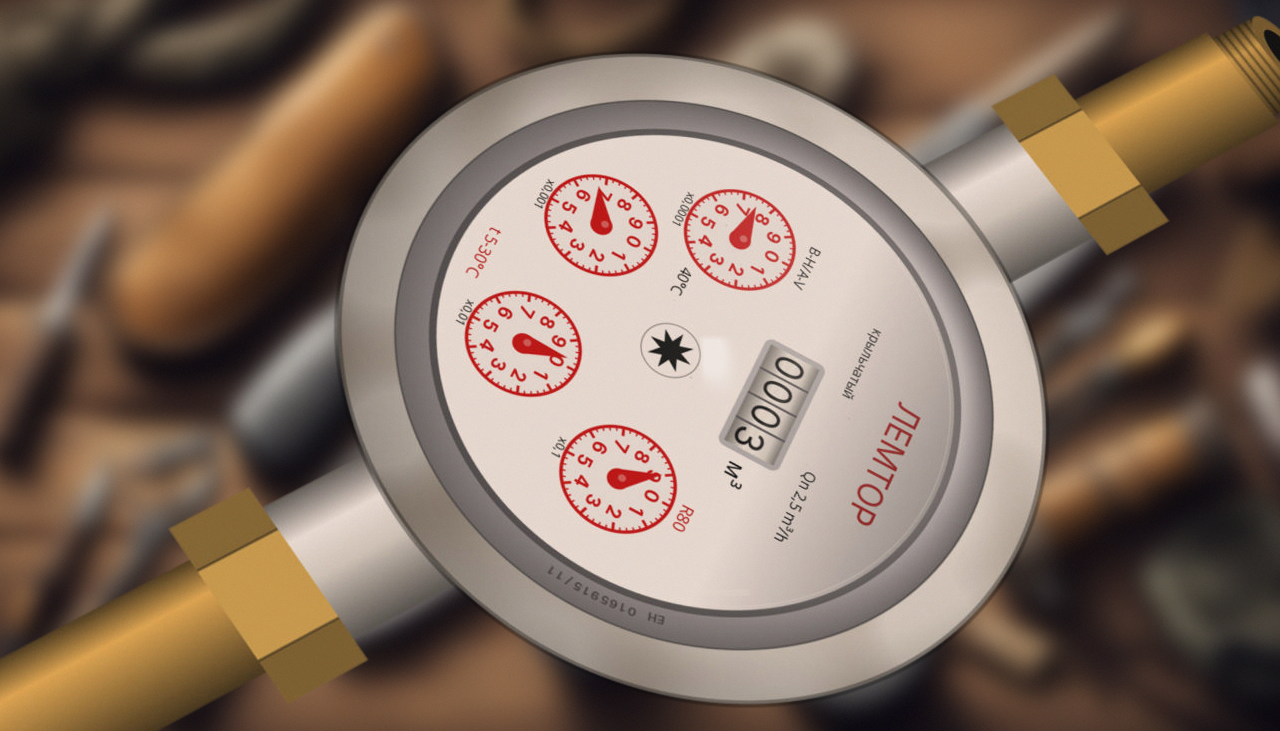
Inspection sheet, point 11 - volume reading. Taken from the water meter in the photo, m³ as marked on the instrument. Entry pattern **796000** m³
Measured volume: **2.8967** m³
